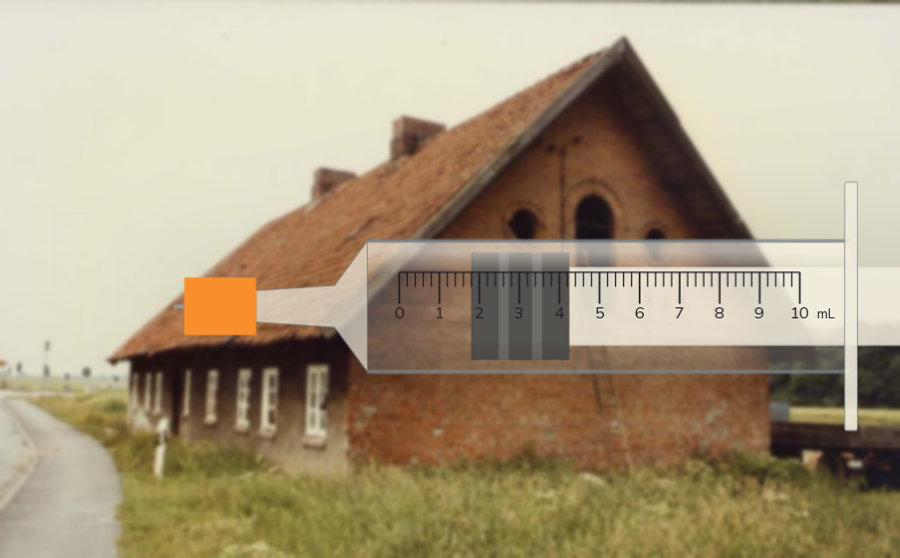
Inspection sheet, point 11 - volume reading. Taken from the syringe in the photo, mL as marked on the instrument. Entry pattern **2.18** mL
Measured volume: **1.8** mL
